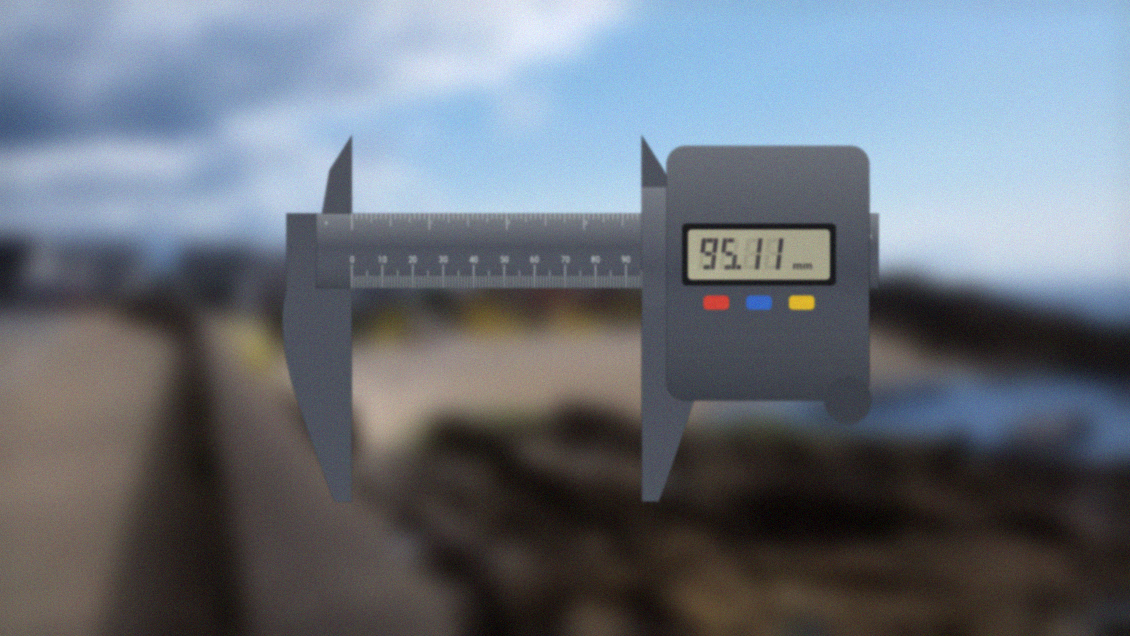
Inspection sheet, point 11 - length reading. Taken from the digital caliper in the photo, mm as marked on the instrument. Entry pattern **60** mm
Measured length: **95.11** mm
